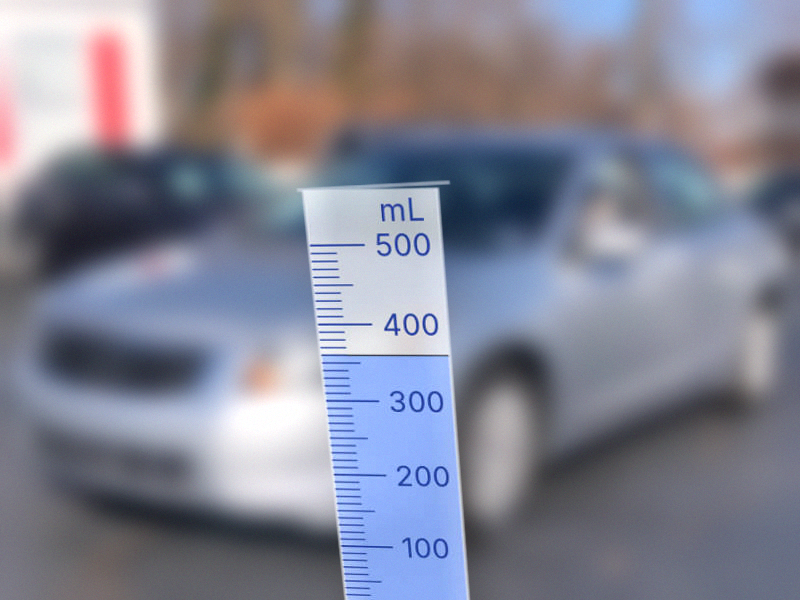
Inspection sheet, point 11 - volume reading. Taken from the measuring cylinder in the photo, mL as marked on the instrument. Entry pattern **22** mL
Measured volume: **360** mL
